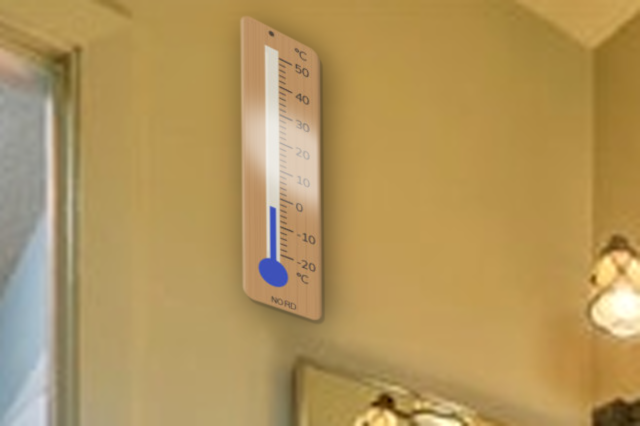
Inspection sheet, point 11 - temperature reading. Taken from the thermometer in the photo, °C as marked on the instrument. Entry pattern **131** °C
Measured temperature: **-4** °C
